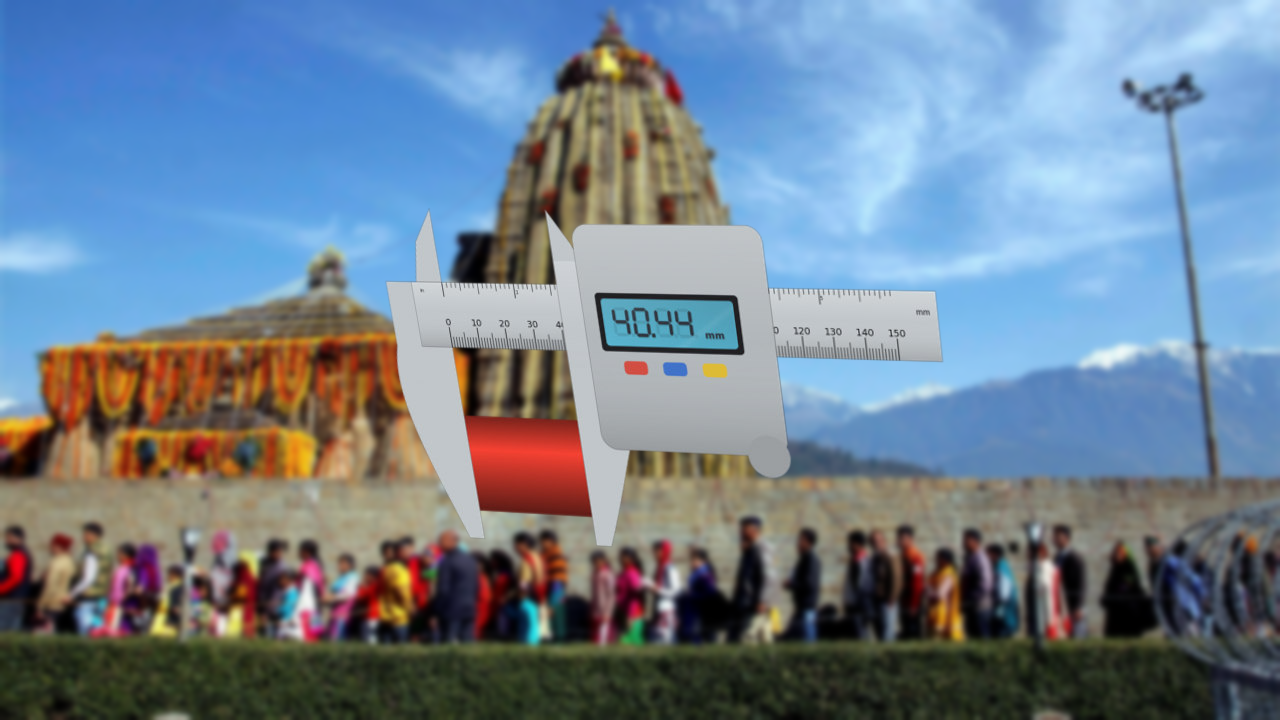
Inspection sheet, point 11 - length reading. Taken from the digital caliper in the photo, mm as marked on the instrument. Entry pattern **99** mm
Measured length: **40.44** mm
